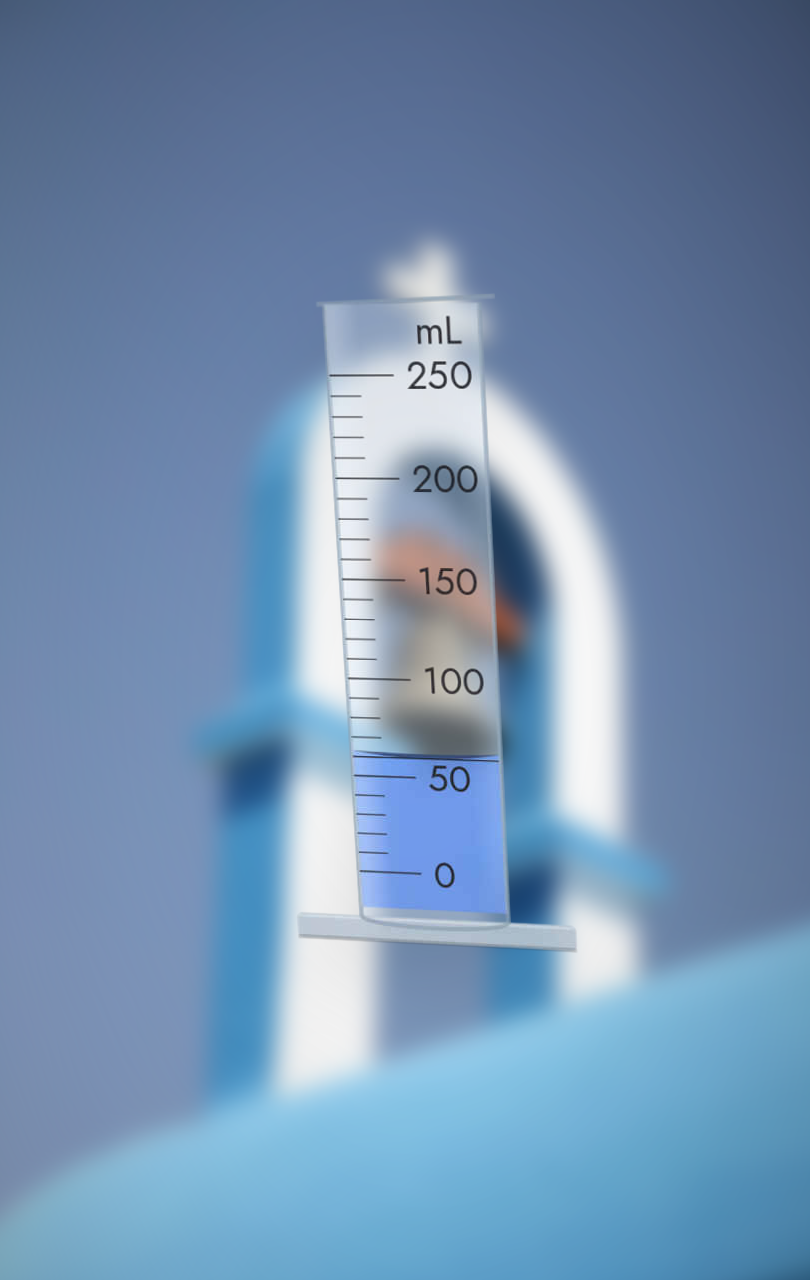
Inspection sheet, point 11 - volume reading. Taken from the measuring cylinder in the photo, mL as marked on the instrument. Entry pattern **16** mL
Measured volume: **60** mL
